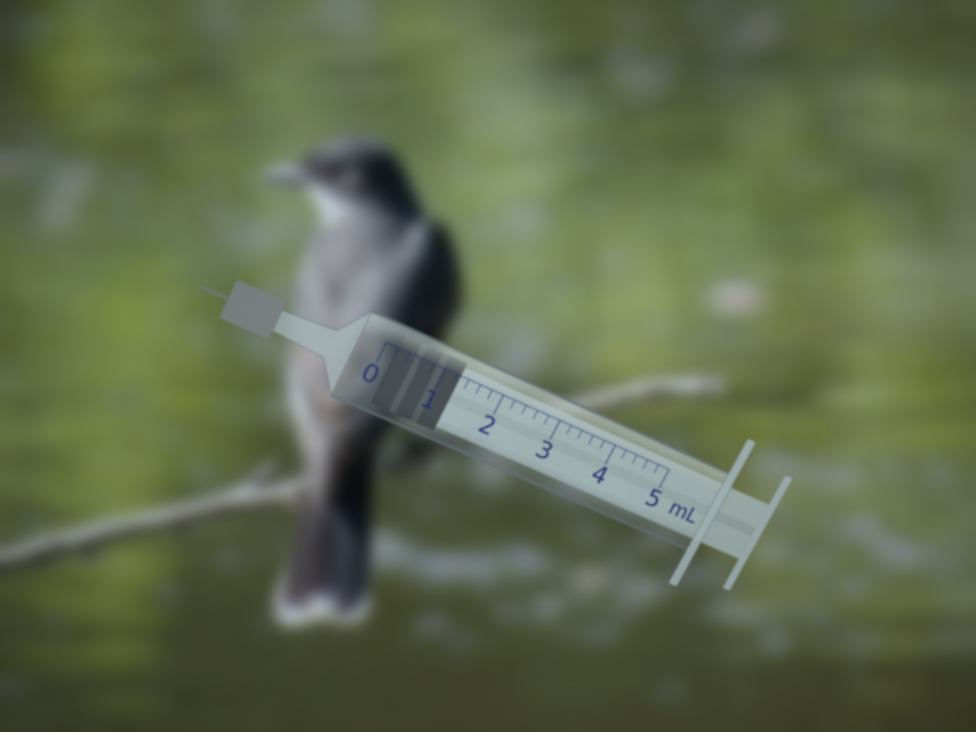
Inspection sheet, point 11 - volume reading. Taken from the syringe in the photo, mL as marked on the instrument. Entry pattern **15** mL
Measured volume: **0.2** mL
